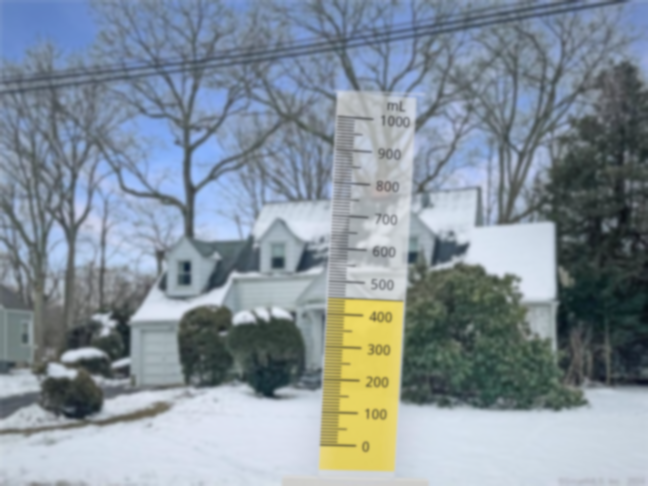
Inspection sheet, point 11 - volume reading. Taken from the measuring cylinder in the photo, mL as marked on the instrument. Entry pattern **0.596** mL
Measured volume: **450** mL
